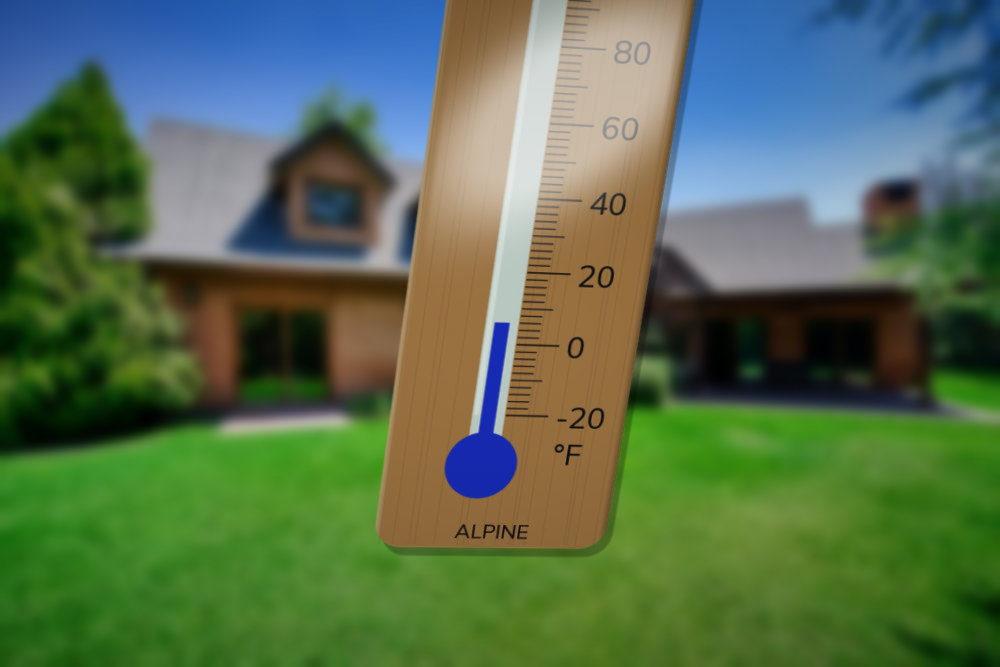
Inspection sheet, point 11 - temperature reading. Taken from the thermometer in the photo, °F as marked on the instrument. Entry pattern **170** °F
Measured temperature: **6** °F
